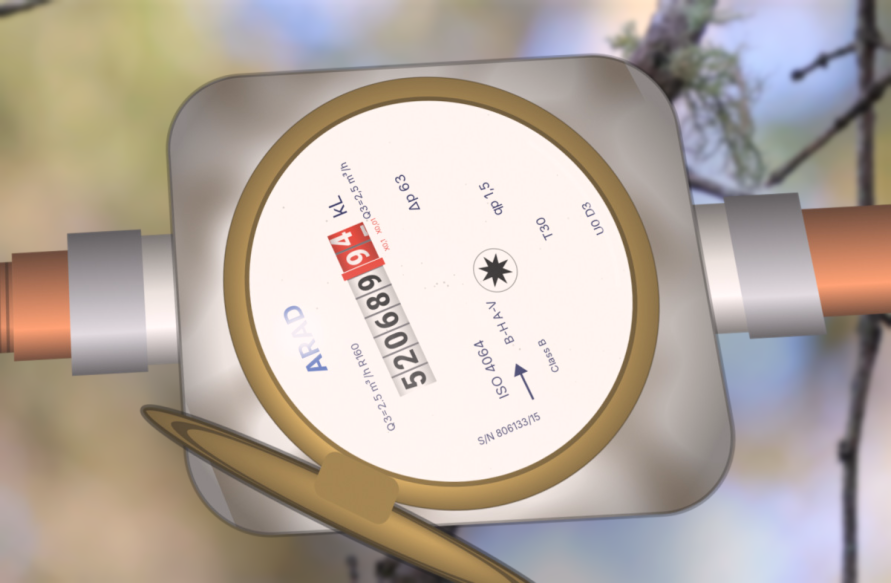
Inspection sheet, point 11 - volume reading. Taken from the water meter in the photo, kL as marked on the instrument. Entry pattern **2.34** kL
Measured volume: **520689.94** kL
